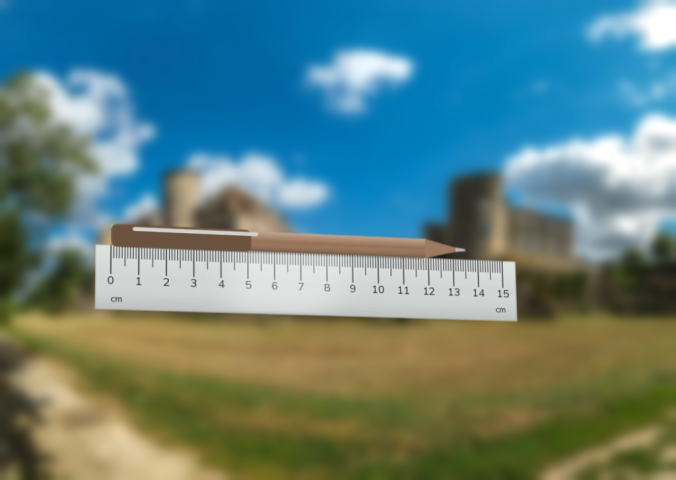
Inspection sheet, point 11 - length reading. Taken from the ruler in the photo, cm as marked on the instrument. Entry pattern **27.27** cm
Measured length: **13.5** cm
